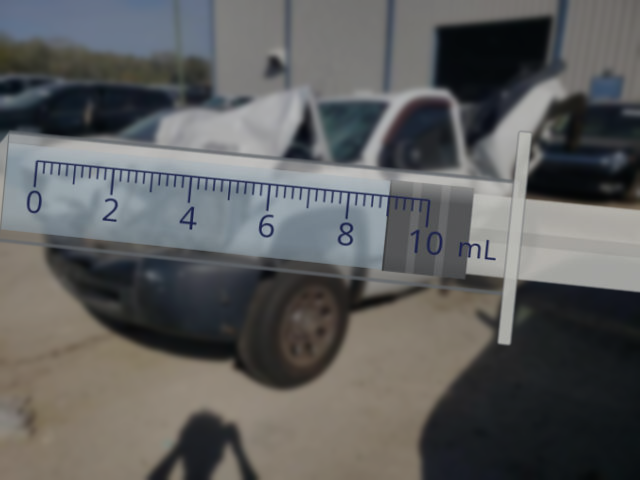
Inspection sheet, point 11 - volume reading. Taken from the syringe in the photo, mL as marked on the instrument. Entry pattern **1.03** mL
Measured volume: **9** mL
